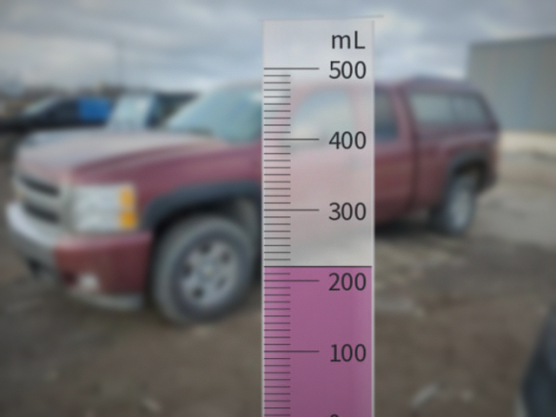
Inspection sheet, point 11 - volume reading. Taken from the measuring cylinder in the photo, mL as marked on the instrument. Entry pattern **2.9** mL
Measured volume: **220** mL
